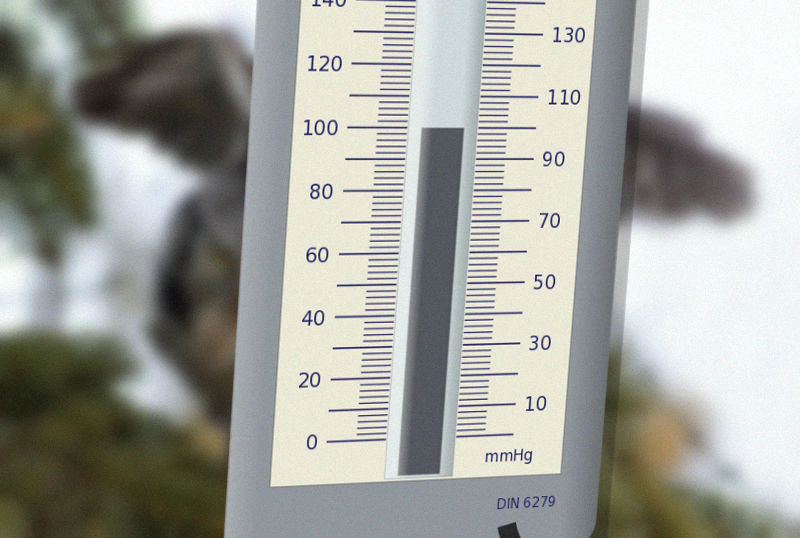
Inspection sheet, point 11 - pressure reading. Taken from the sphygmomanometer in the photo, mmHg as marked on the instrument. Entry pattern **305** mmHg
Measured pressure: **100** mmHg
